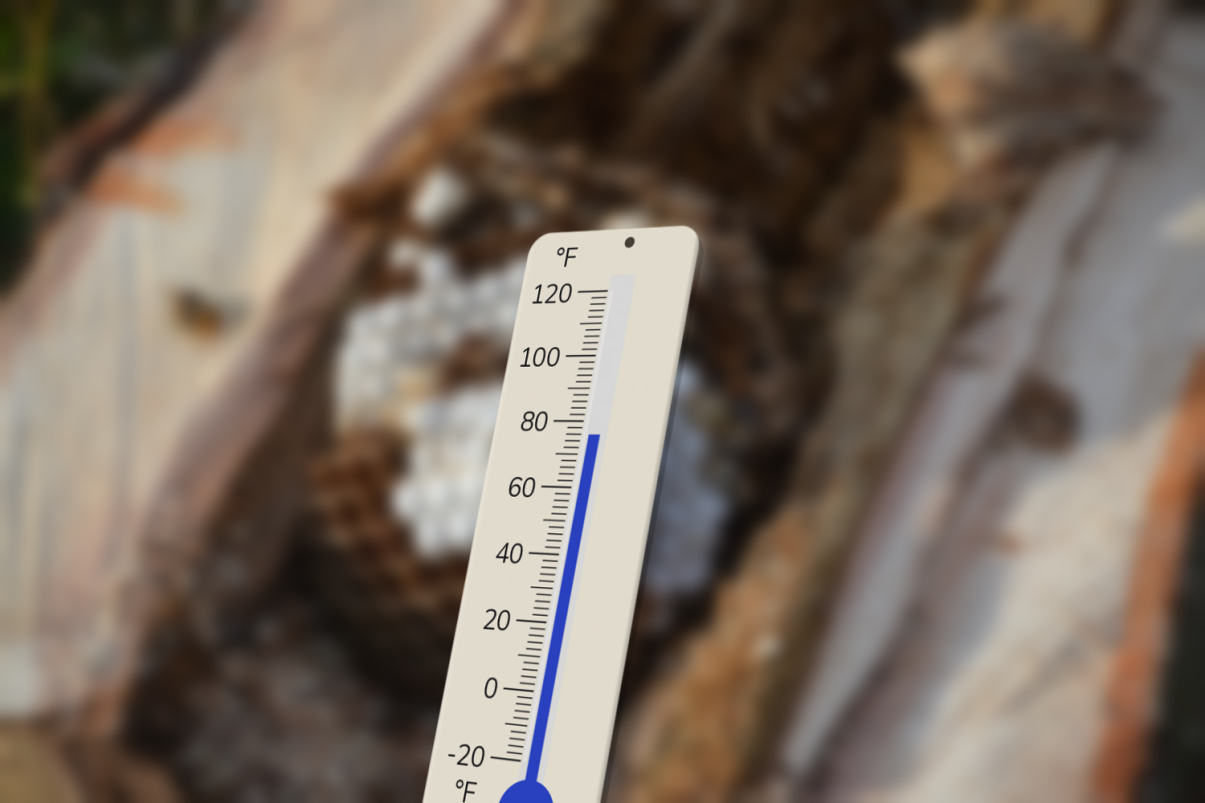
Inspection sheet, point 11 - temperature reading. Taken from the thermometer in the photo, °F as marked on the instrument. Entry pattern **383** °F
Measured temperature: **76** °F
